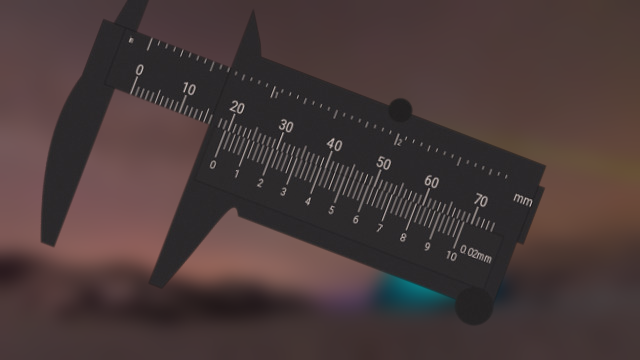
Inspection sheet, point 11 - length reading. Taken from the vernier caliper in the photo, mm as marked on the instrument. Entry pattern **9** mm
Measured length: **19.5** mm
